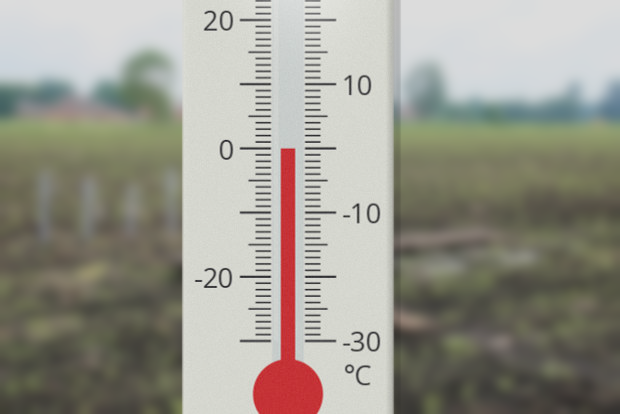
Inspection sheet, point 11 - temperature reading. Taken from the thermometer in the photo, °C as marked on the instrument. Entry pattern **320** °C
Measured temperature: **0** °C
